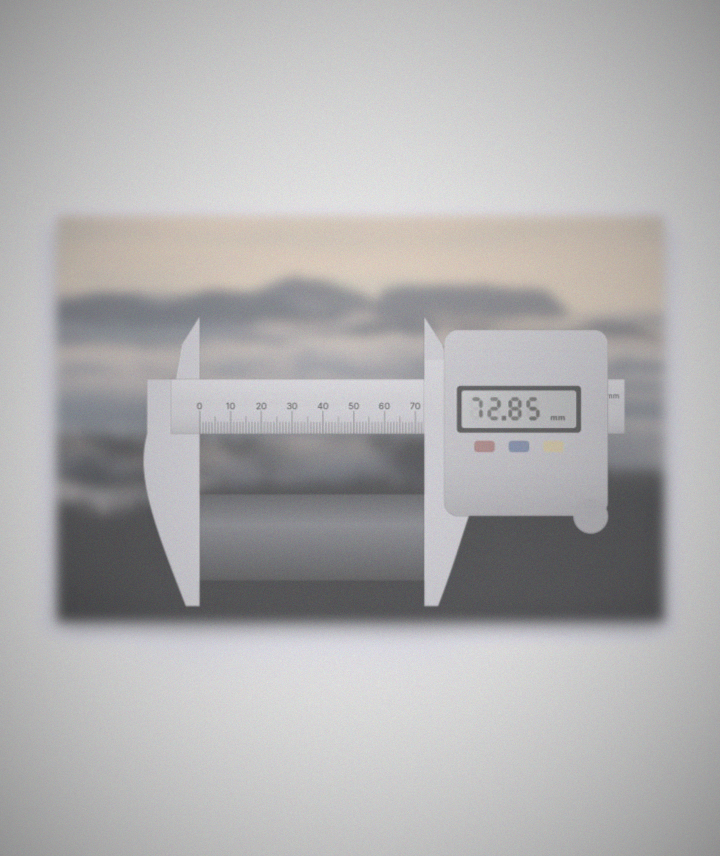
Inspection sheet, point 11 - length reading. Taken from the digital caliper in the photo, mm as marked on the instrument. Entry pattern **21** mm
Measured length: **72.85** mm
